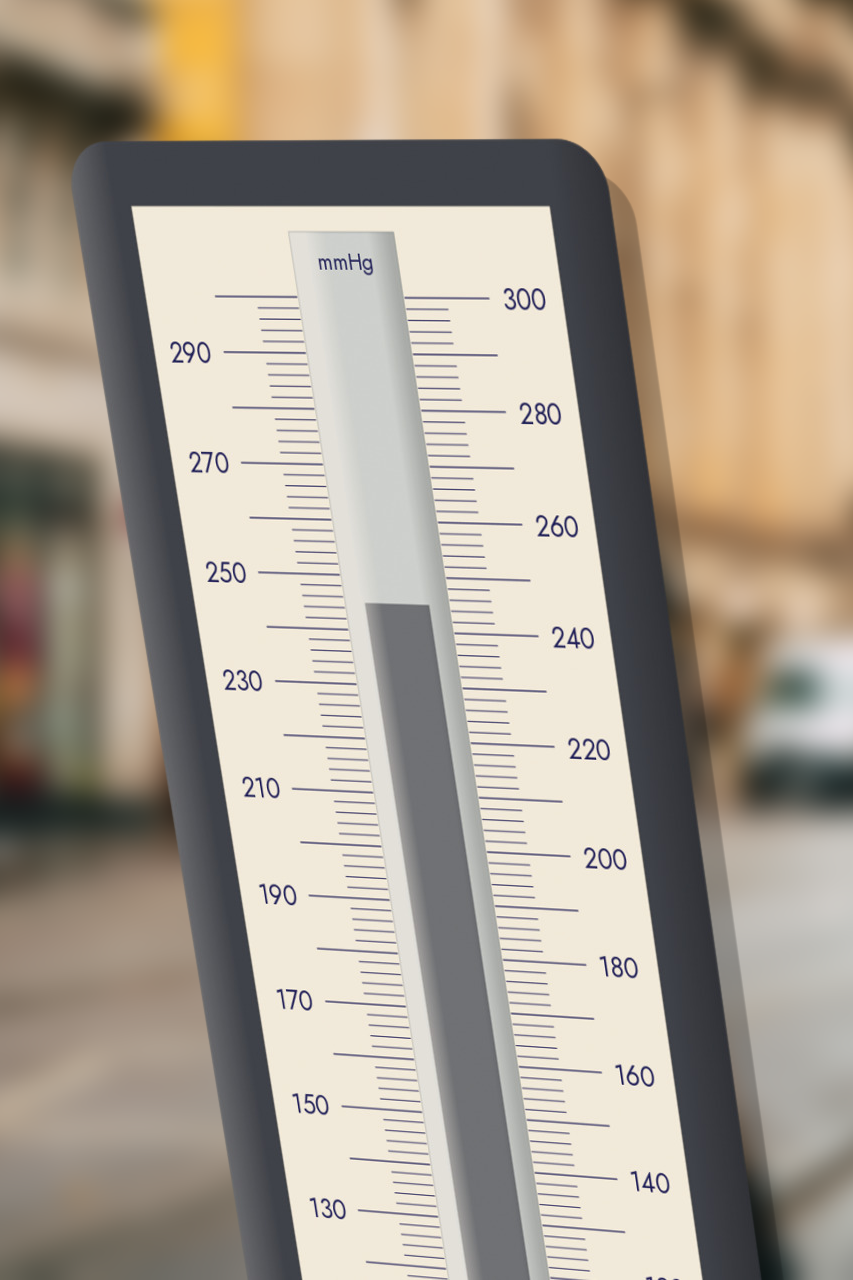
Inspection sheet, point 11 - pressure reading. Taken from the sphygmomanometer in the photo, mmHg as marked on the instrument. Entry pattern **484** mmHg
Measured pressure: **245** mmHg
